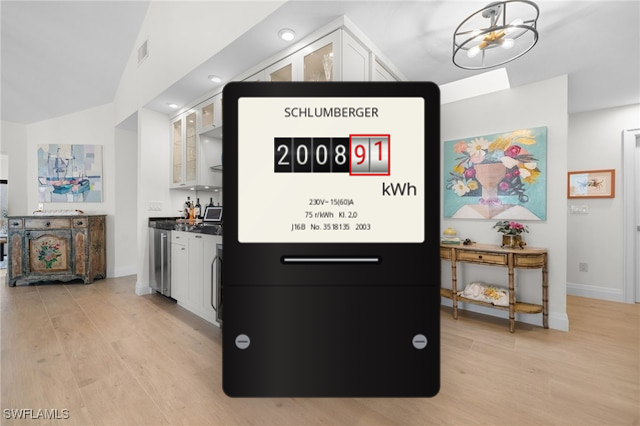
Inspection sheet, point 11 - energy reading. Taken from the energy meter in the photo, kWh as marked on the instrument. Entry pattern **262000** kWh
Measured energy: **2008.91** kWh
